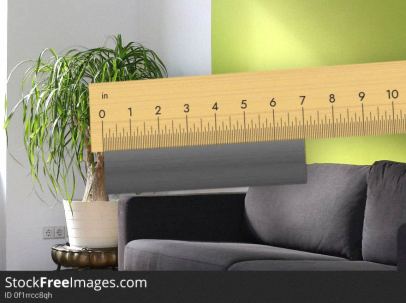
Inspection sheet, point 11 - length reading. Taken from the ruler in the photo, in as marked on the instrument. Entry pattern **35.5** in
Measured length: **7** in
